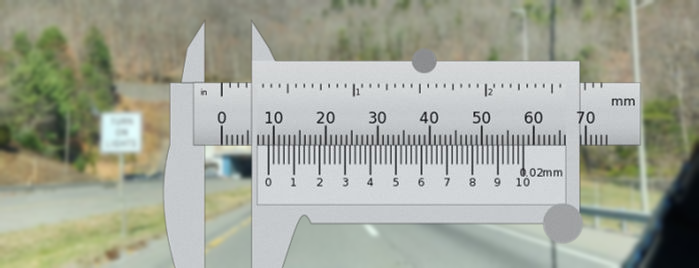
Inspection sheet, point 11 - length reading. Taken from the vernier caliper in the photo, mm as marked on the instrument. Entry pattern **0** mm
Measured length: **9.0** mm
